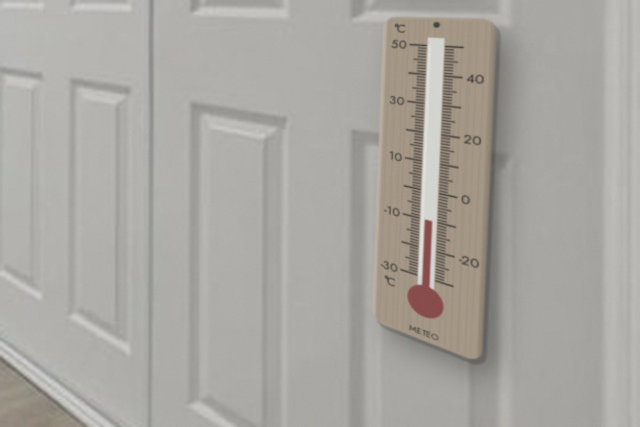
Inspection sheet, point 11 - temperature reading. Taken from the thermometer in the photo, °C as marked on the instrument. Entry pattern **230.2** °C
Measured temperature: **-10** °C
